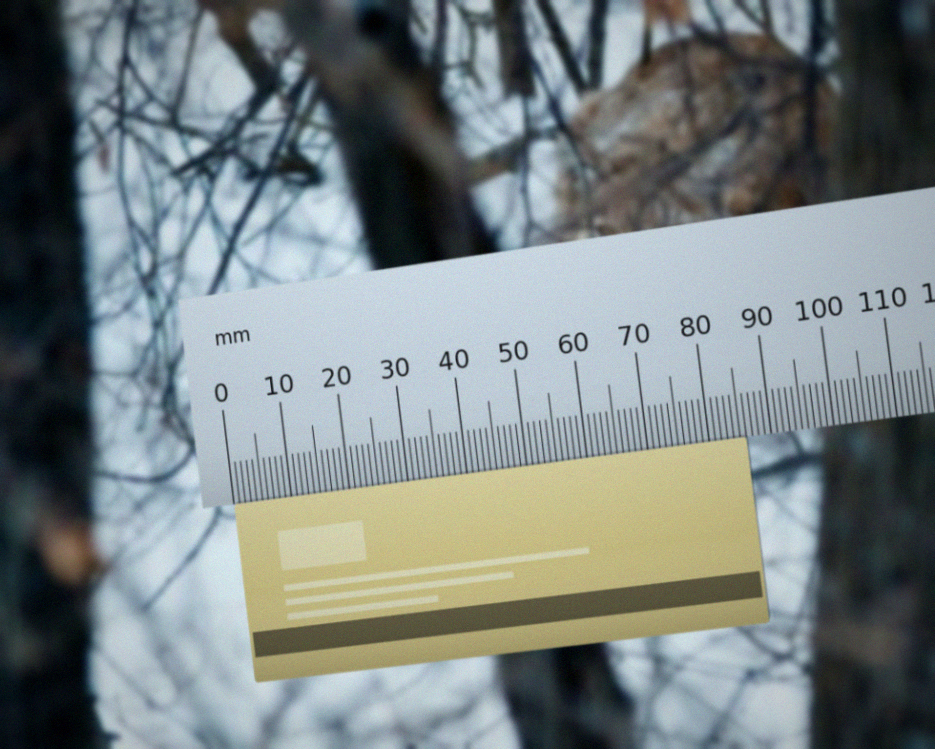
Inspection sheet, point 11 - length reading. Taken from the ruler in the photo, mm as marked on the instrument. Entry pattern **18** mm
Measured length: **86** mm
